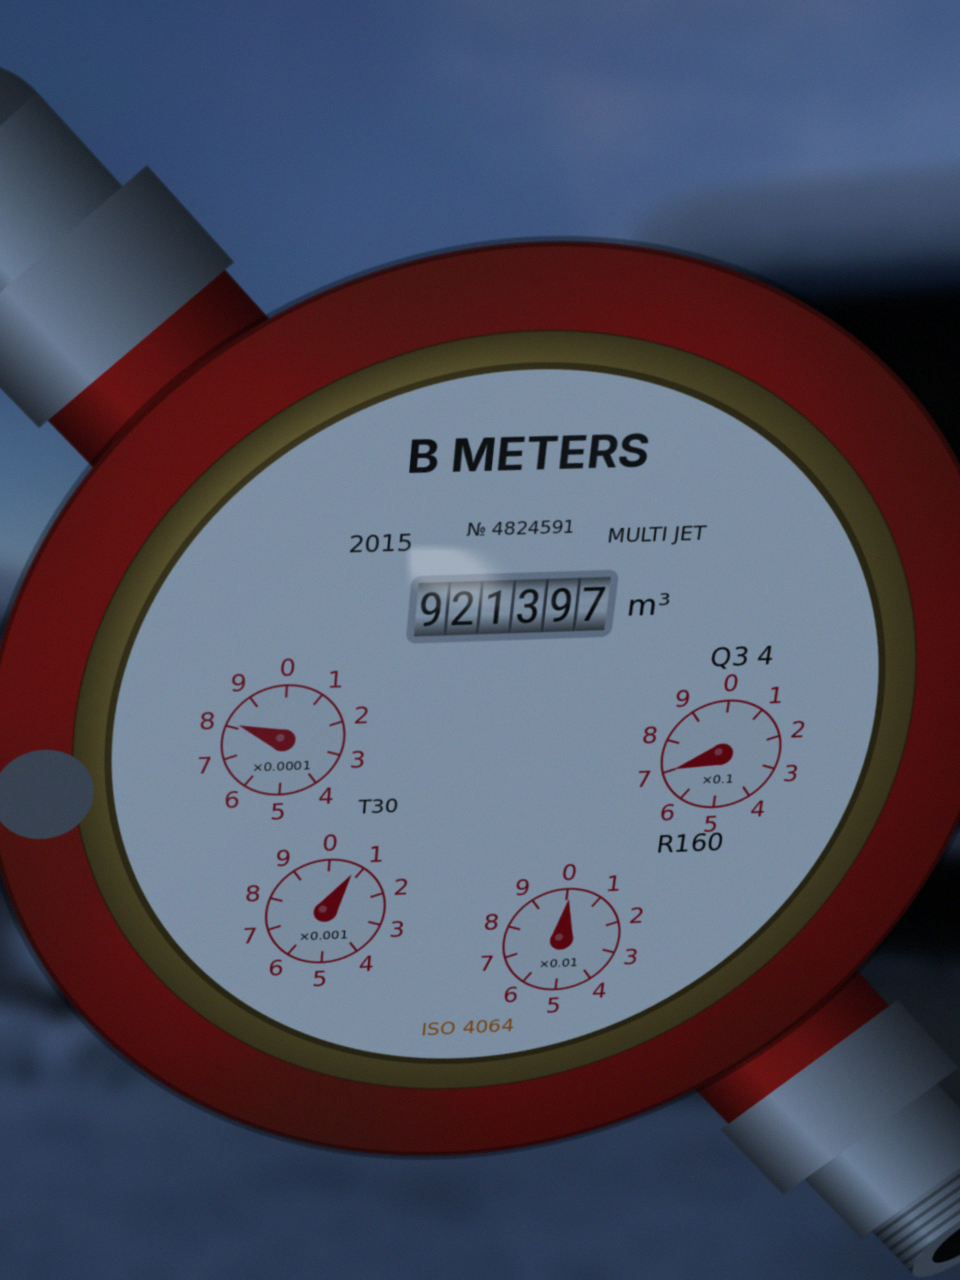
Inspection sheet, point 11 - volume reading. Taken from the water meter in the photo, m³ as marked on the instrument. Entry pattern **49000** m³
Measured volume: **921397.7008** m³
